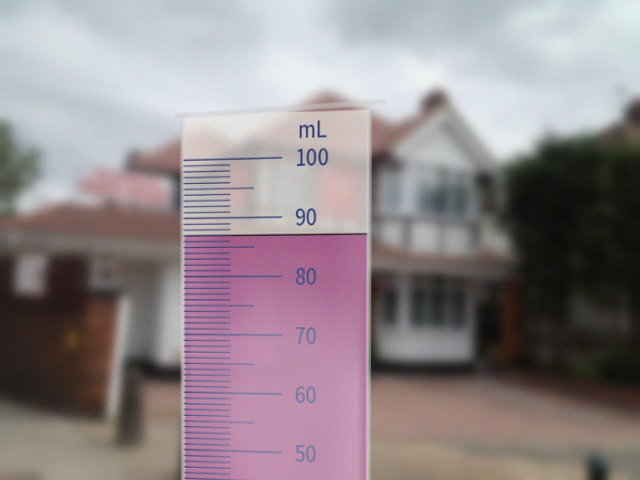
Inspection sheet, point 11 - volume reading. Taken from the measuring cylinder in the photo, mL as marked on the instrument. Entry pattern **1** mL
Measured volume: **87** mL
